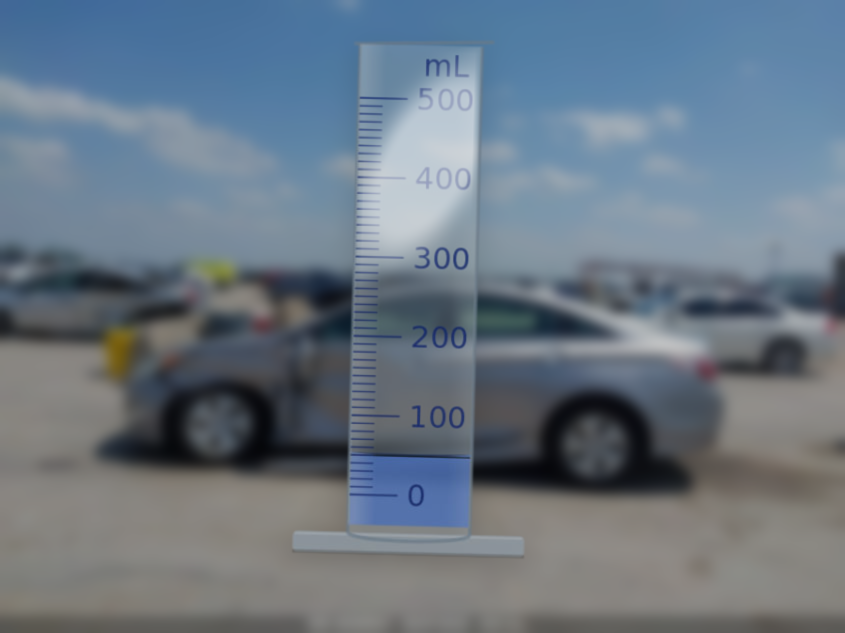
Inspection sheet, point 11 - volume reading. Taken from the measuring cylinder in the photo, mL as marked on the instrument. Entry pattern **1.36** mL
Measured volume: **50** mL
